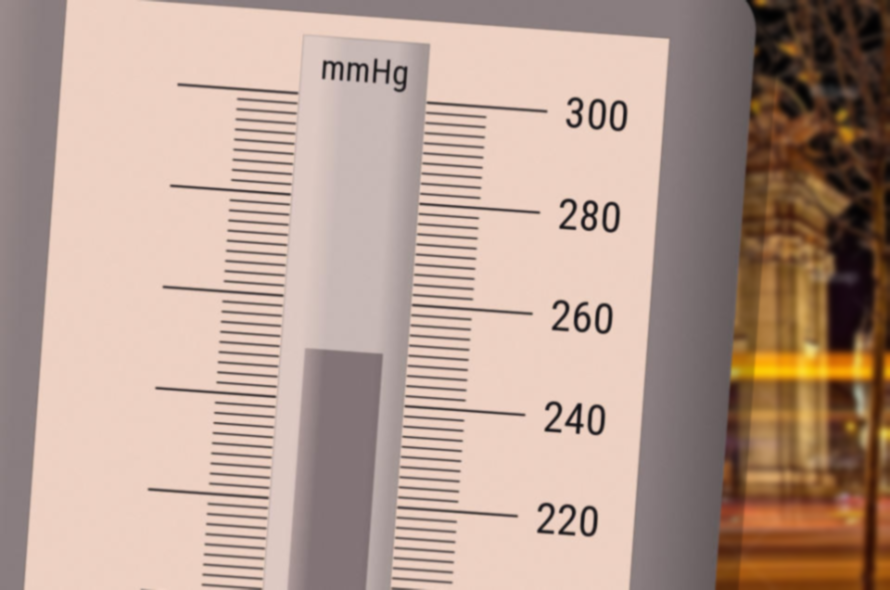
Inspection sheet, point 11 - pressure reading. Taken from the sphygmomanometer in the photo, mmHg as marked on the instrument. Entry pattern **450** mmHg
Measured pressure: **250** mmHg
